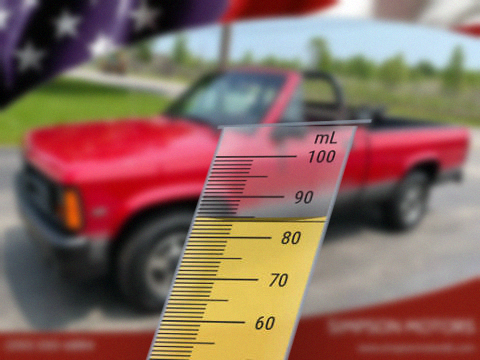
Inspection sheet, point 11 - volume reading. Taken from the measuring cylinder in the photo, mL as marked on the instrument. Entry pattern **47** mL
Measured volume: **84** mL
